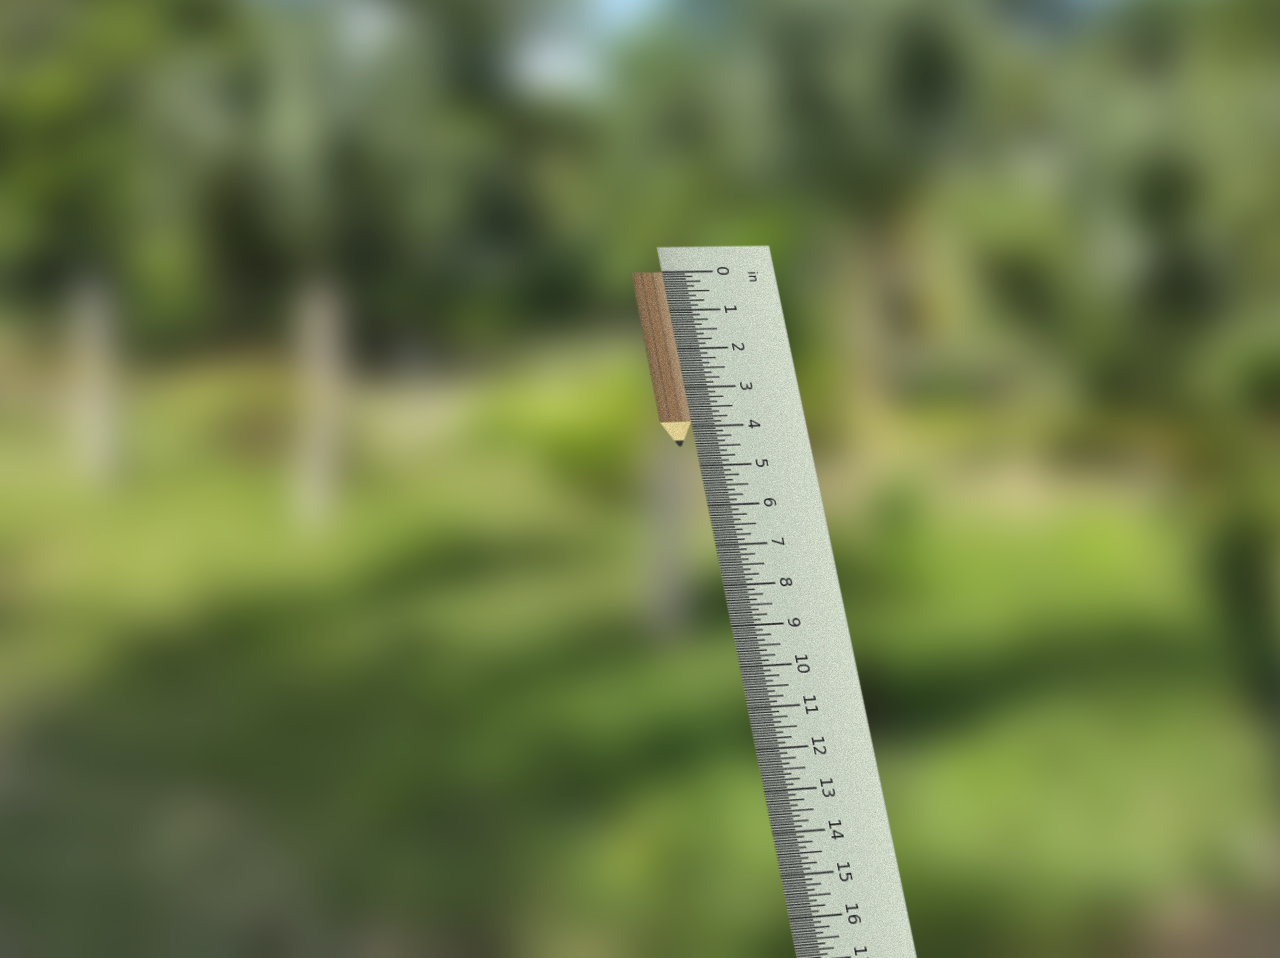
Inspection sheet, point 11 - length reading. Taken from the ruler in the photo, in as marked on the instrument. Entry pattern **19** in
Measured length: **4.5** in
